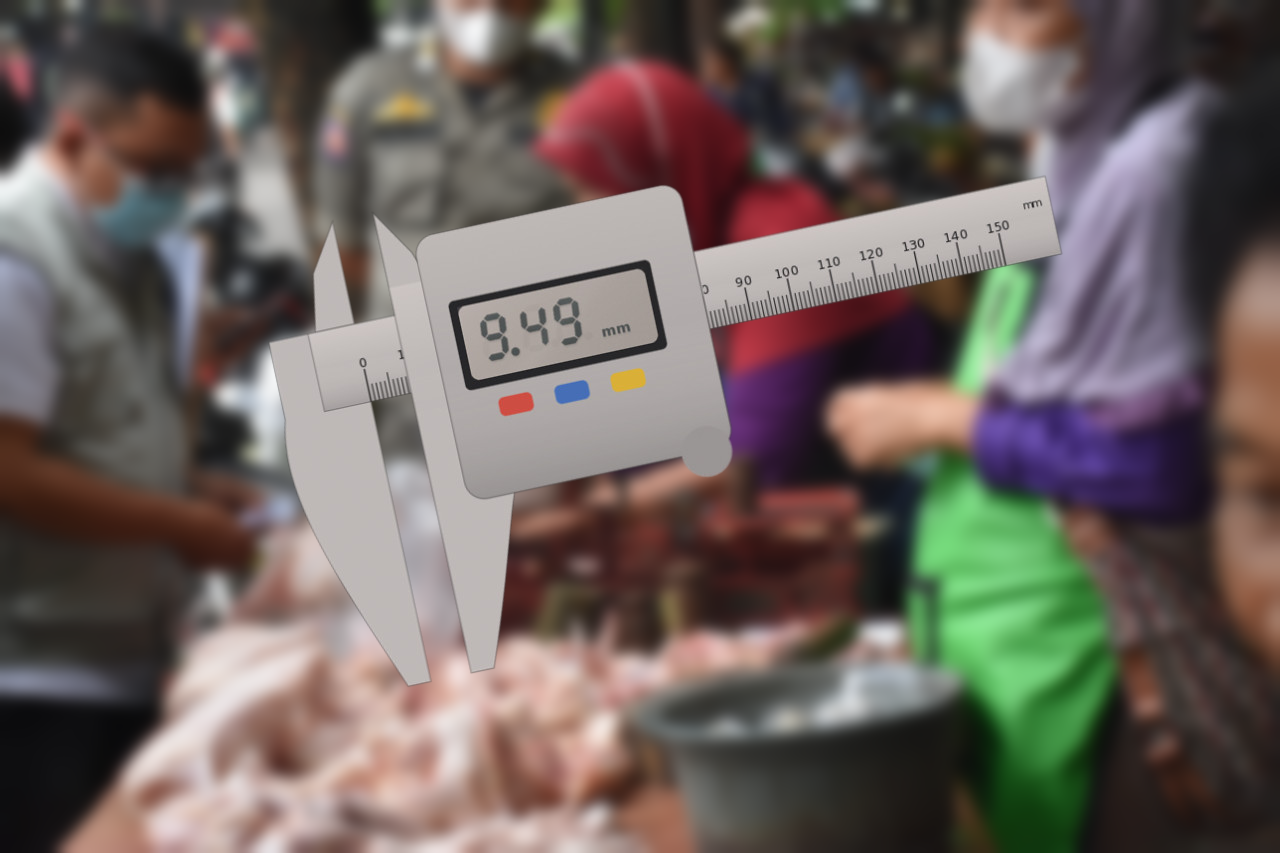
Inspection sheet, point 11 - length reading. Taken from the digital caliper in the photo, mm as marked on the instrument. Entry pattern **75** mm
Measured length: **9.49** mm
